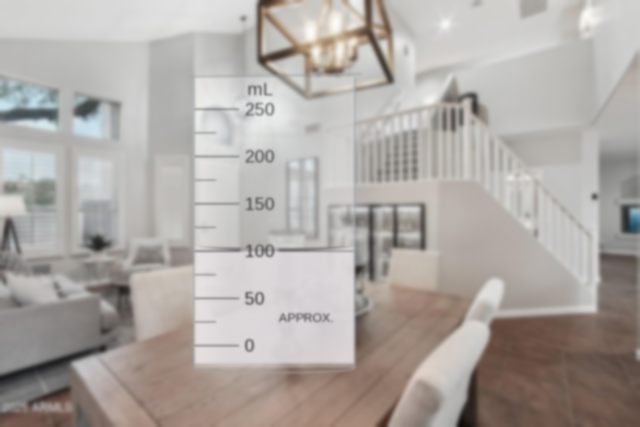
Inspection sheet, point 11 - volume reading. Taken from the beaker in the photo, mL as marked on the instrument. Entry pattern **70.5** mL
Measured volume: **100** mL
